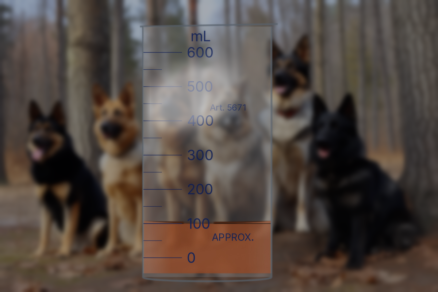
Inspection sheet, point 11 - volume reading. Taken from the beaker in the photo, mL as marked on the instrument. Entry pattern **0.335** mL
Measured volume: **100** mL
